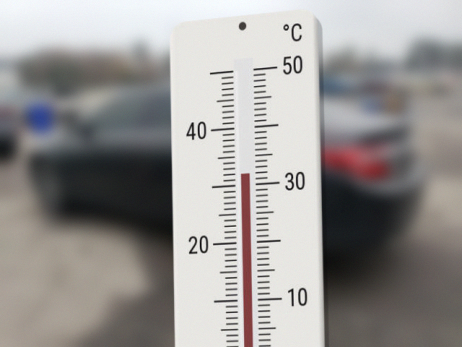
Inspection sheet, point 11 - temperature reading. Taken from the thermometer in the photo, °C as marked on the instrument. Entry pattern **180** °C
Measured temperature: **32** °C
